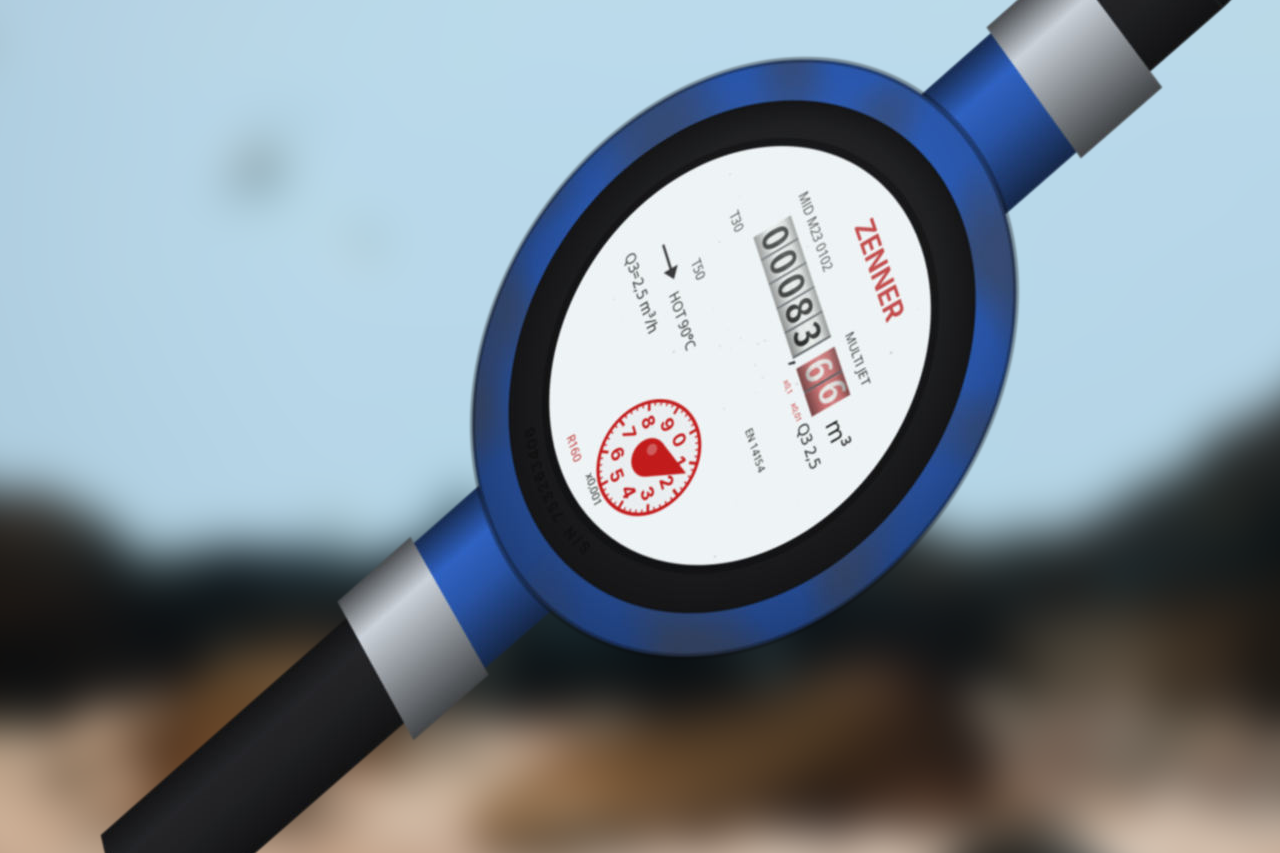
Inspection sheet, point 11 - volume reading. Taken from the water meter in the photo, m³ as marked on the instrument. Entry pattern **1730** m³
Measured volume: **83.661** m³
